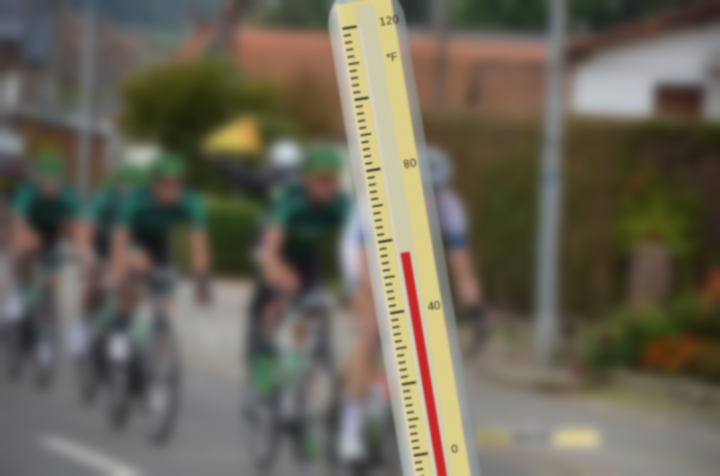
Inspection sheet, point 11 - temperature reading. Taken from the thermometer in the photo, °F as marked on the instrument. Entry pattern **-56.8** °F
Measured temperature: **56** °F
